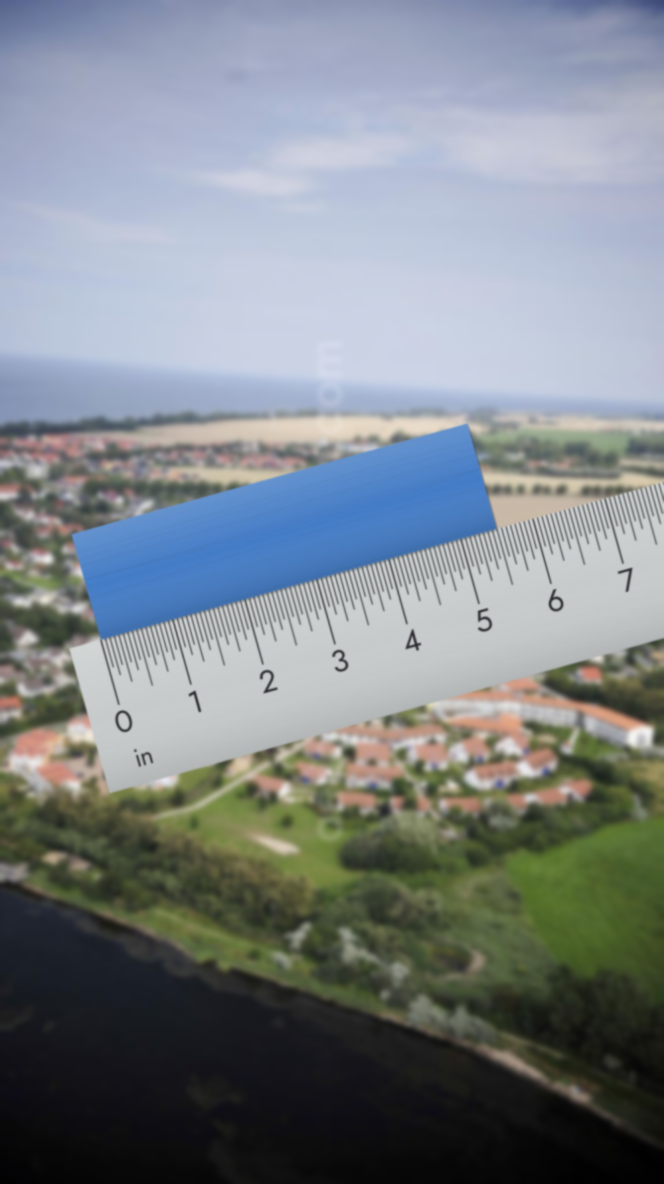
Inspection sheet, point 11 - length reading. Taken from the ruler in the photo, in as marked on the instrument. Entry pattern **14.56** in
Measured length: **5.5** in
